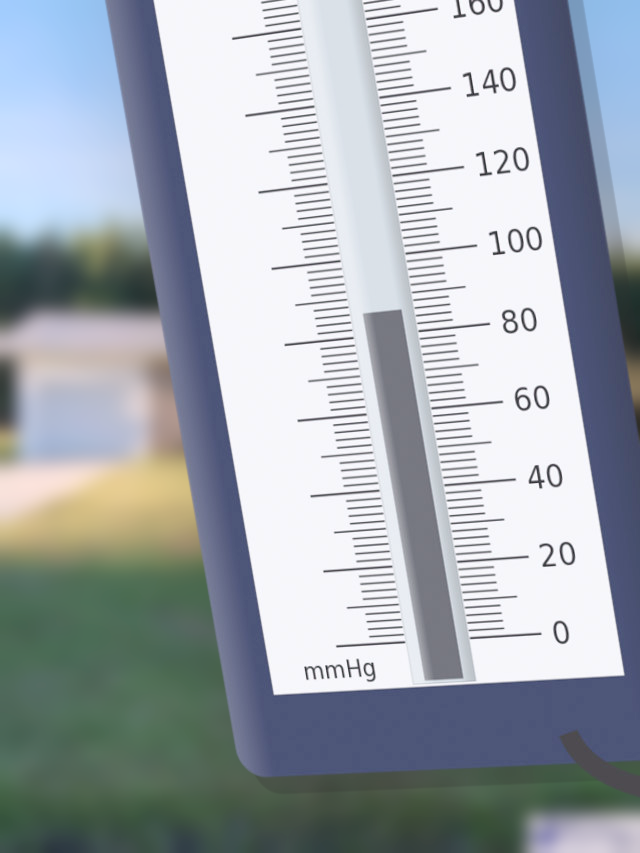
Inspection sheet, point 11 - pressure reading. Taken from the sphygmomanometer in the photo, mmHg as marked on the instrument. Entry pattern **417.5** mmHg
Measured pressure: **86** mmHg
